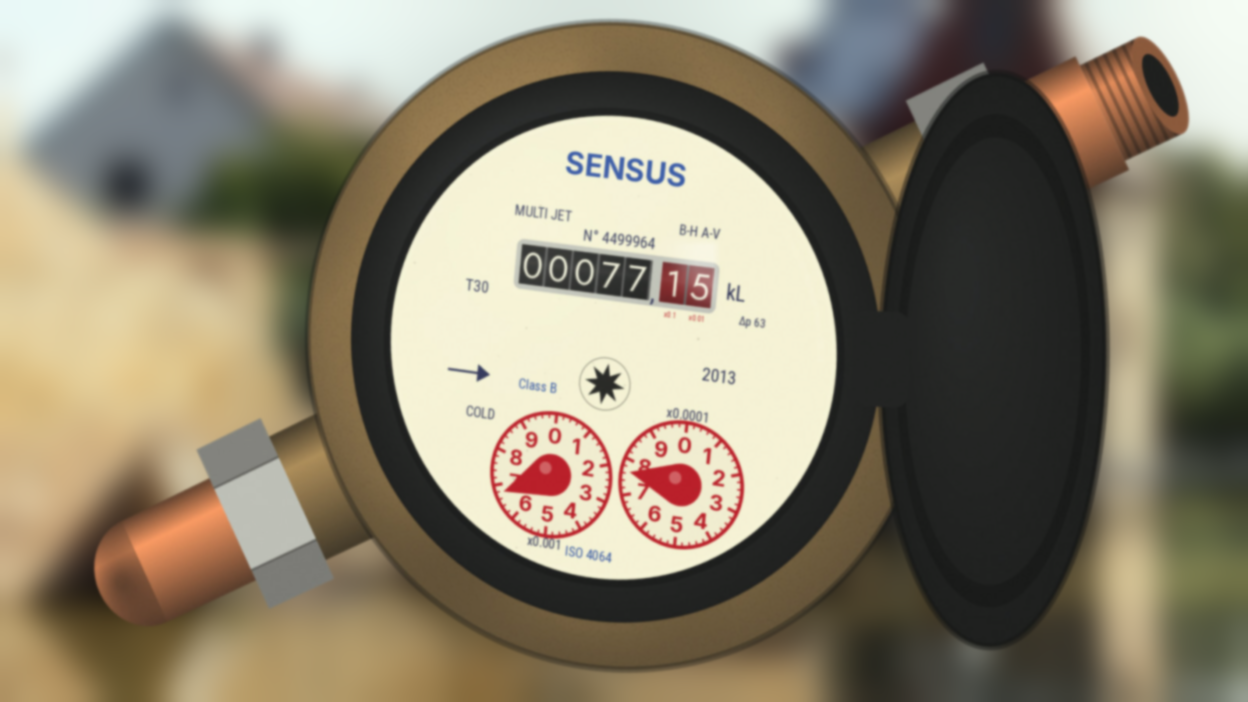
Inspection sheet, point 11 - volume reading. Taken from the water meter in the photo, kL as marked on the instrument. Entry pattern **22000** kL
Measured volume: **77.1567** kL
